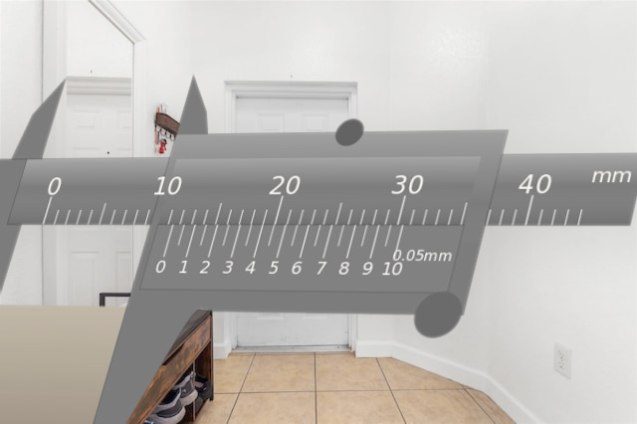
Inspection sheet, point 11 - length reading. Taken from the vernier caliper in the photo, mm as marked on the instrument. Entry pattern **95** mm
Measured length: **11.4** mm
